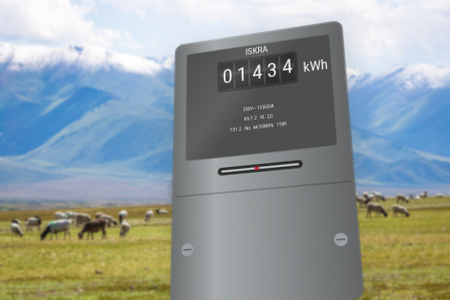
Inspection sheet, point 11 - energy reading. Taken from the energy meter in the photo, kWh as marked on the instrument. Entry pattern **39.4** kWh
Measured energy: **1434** kWh
